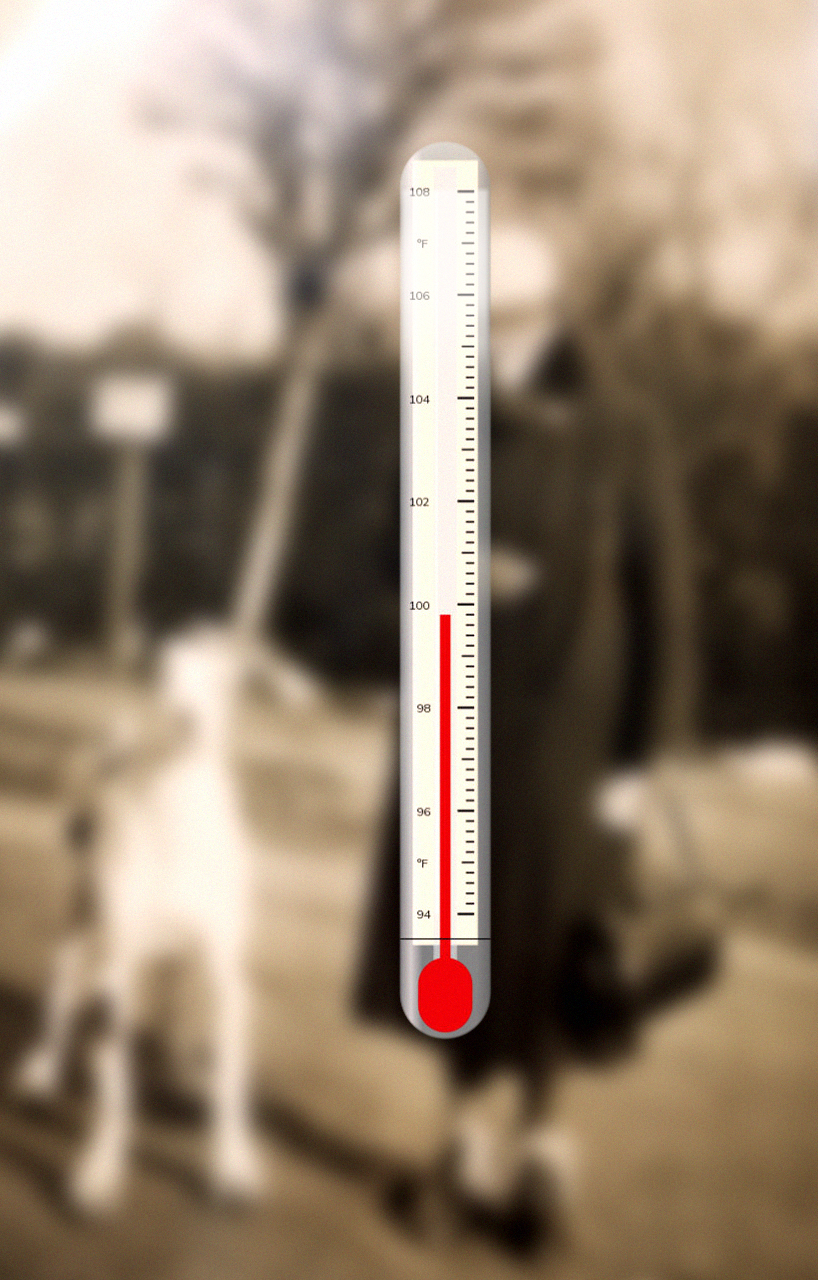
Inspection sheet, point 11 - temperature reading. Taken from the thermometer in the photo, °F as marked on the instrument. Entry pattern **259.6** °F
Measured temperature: **99.8** °F
